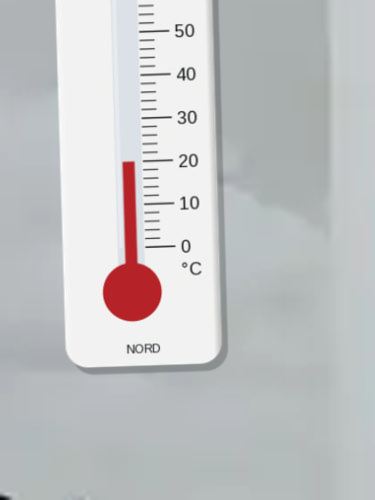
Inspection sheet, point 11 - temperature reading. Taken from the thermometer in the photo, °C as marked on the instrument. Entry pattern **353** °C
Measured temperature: **20** °C
